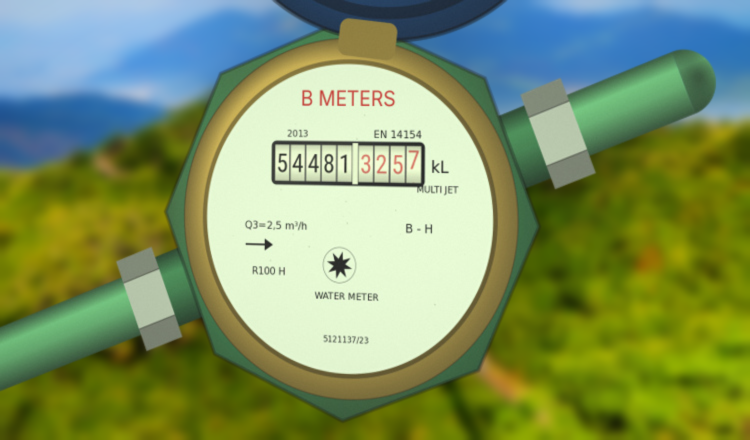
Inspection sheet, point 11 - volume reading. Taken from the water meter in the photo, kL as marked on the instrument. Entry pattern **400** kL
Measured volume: **54481.3257** kL
